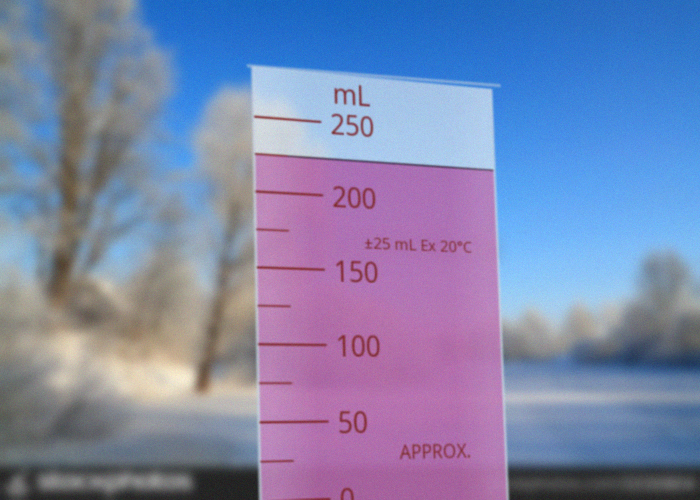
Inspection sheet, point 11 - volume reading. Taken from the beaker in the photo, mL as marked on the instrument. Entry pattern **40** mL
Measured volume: **225** mL
